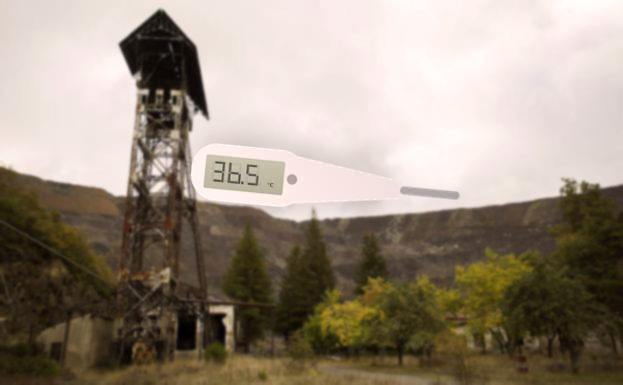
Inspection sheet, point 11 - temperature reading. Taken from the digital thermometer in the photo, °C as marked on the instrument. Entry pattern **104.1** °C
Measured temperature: **36.5** °C
